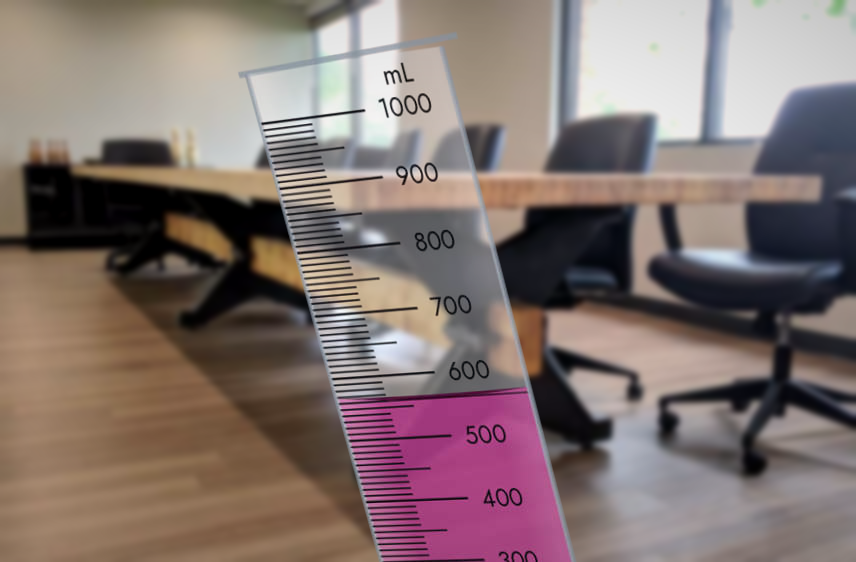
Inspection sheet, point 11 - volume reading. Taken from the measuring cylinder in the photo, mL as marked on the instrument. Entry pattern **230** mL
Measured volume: **560** mL
